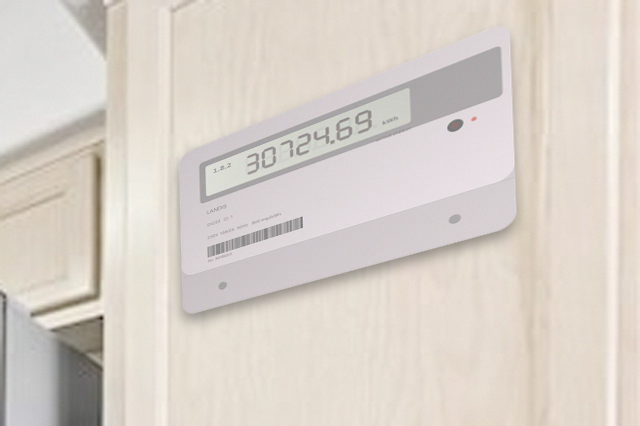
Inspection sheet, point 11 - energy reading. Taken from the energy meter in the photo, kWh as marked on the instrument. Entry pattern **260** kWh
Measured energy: **30724.69** kWh
